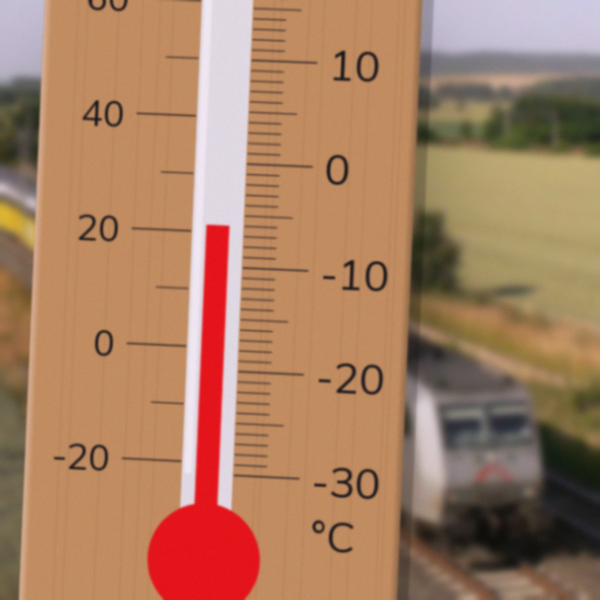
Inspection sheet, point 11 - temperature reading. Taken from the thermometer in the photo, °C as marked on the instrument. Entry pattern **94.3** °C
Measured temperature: **-6** °C
